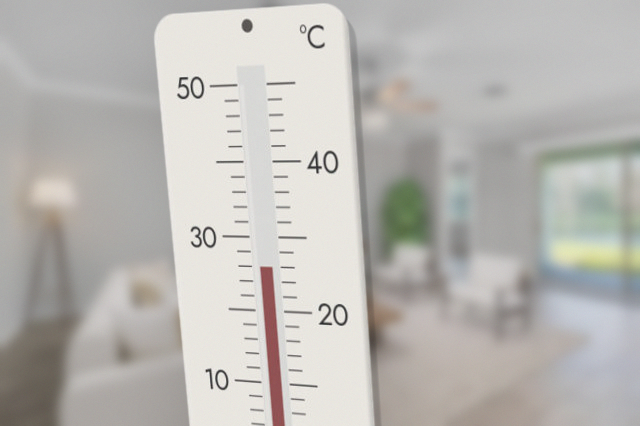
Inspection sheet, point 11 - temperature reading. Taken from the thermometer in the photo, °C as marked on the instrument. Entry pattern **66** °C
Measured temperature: **26** °C
